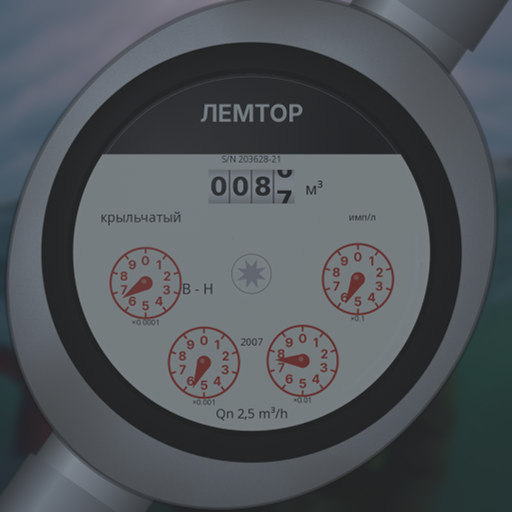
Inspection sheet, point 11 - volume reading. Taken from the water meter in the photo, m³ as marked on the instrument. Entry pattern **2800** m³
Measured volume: **86.5756** m³
